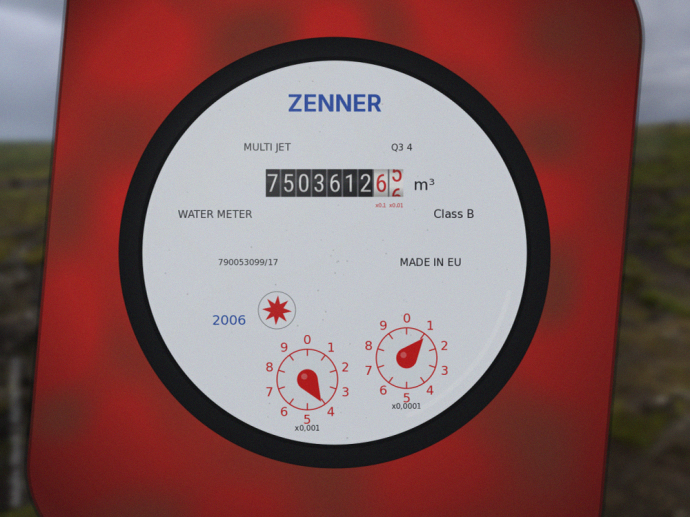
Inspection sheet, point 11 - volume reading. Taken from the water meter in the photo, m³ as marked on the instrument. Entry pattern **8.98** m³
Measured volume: **7503612.6541** m³
